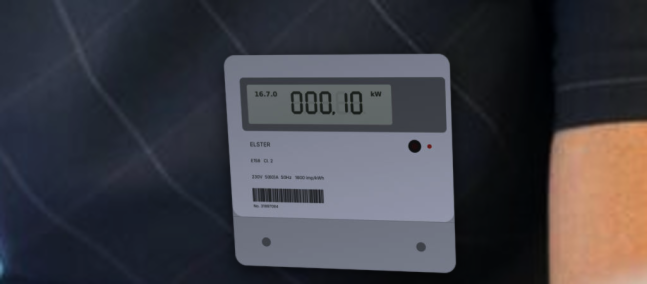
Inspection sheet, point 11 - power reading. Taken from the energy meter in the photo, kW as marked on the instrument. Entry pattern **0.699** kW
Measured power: **0.10** kW
